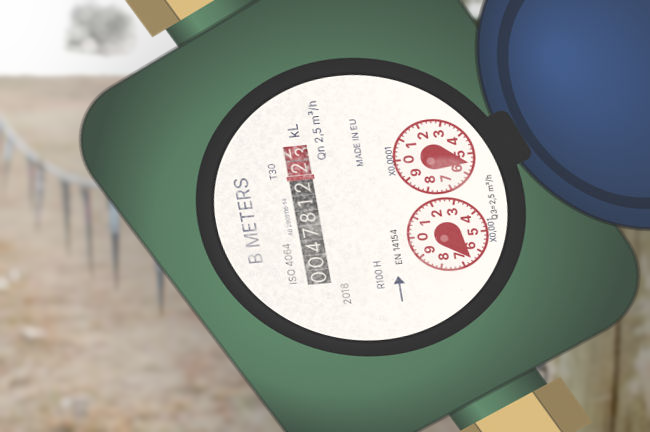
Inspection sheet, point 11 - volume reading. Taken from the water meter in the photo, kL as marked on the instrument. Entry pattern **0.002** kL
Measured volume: **47812.2265** kL
